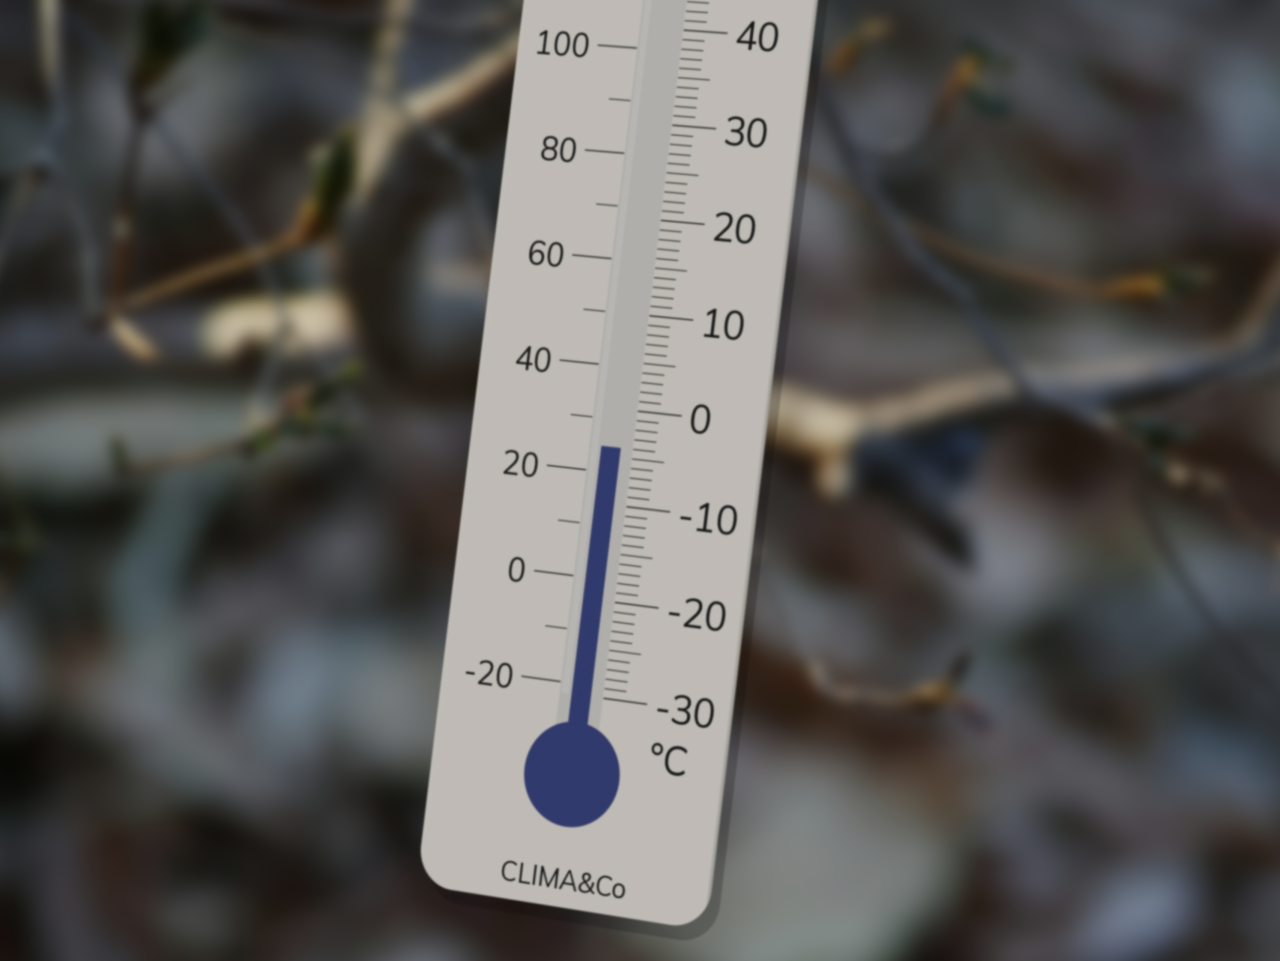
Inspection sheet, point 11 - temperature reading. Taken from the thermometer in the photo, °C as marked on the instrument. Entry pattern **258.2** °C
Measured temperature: **-4** °C
